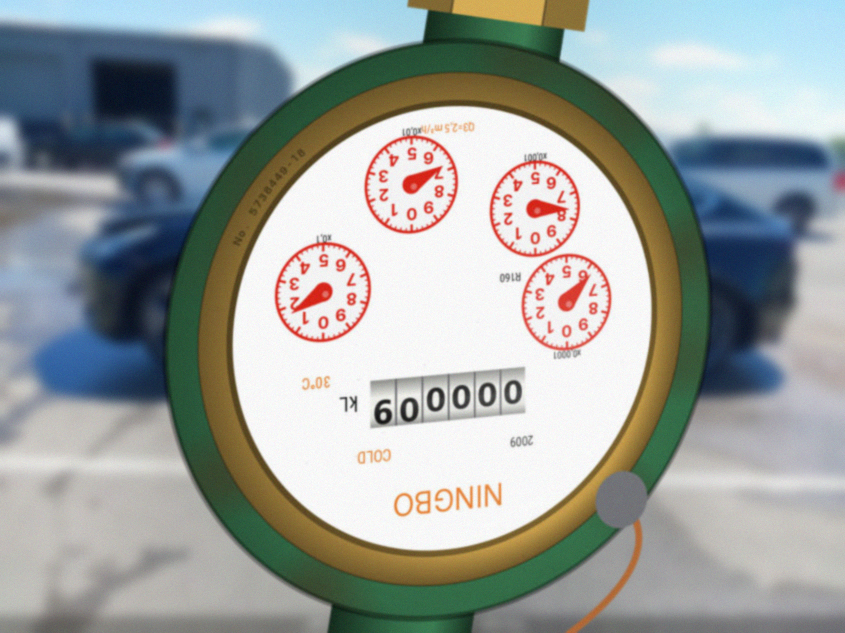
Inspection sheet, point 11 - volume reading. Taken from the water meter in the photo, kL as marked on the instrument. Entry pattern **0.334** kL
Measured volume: **9.1676** kL
